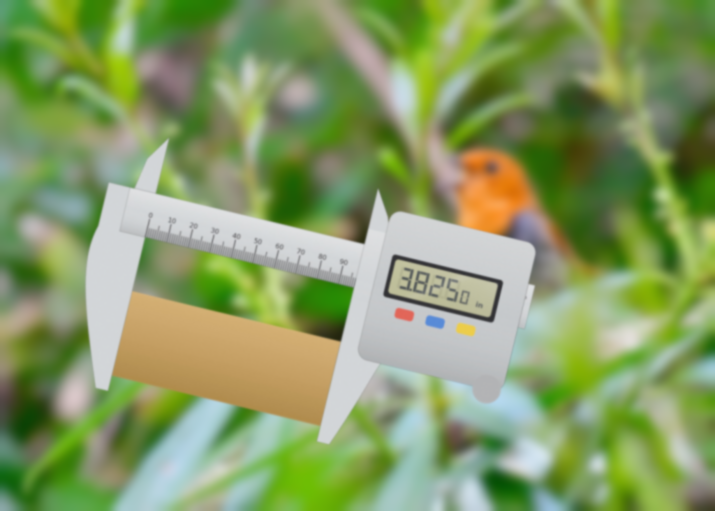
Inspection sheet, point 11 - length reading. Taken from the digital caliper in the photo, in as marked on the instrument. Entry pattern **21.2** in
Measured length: **3.8250** in
